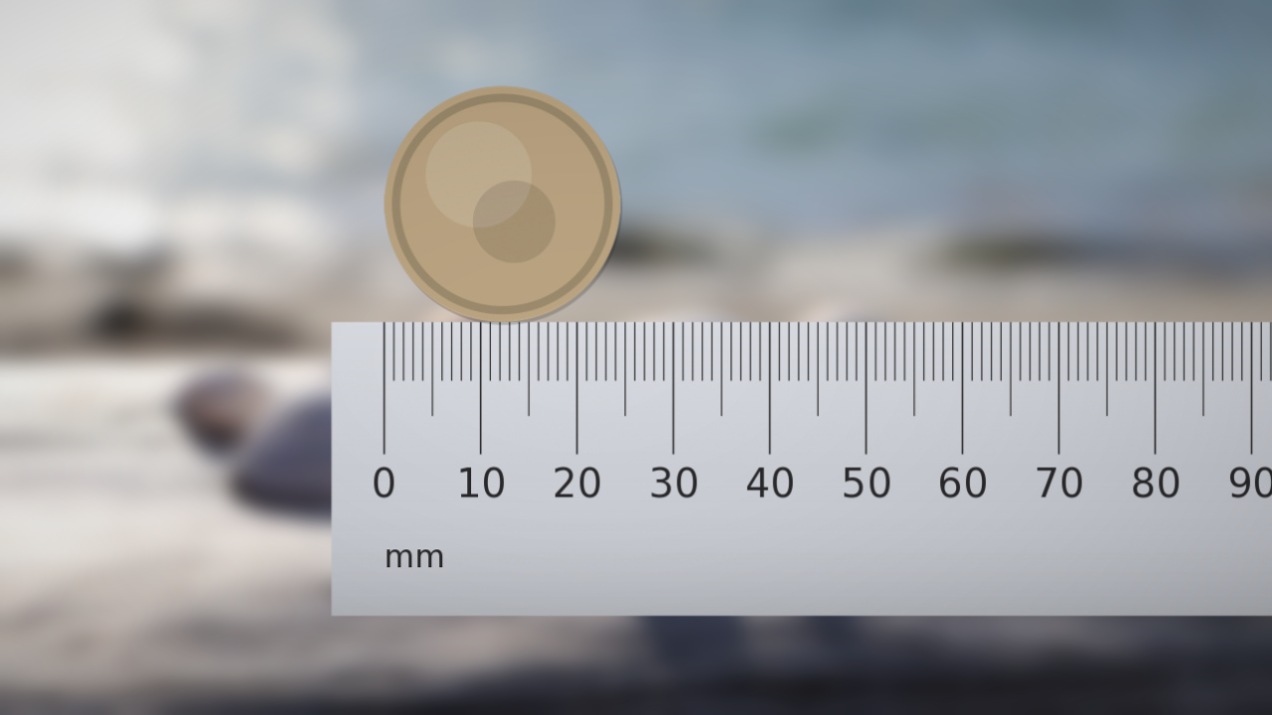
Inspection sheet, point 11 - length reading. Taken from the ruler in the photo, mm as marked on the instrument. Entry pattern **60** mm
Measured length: **24.5** mm
